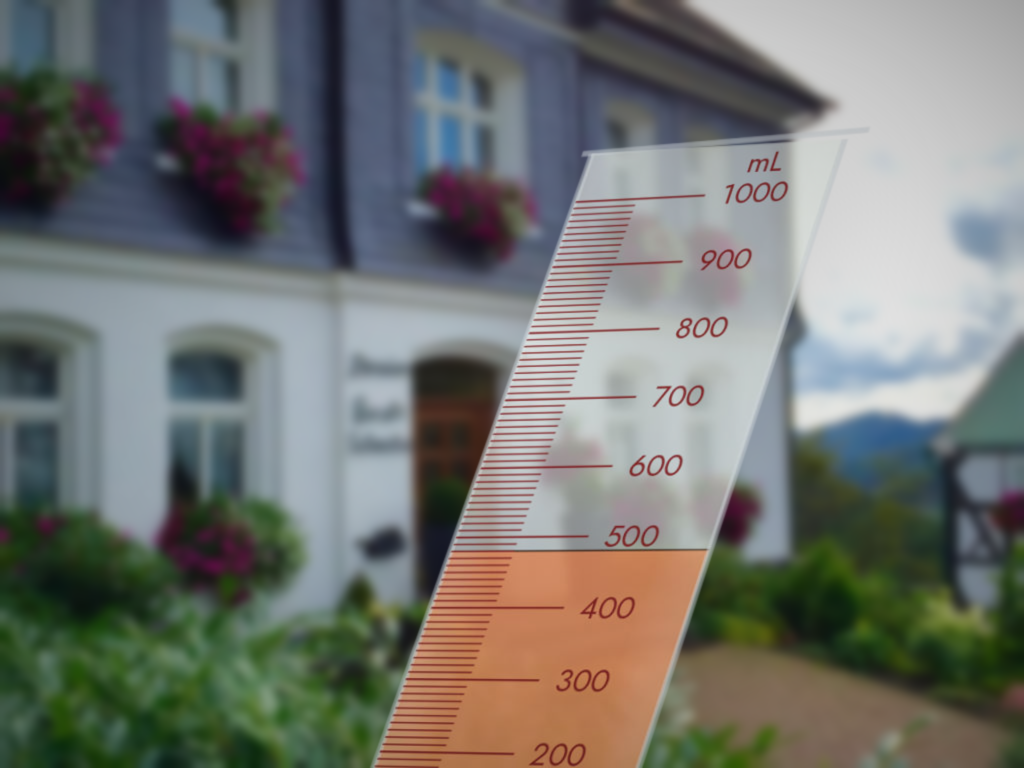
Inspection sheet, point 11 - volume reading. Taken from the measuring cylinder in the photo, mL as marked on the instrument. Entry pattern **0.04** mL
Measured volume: **480** mL
